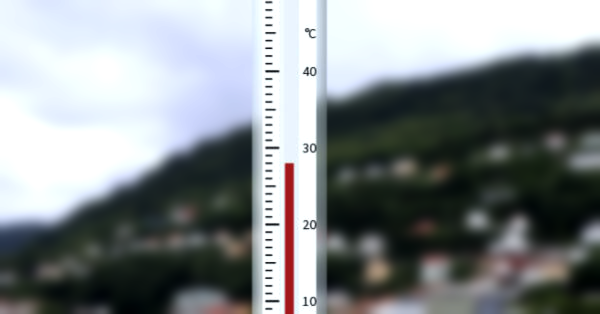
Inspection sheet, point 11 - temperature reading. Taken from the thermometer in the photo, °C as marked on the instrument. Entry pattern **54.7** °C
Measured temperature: **28** °C
